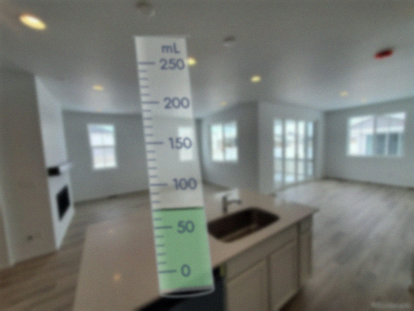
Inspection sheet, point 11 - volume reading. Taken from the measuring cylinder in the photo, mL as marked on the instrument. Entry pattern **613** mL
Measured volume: **70** mL
